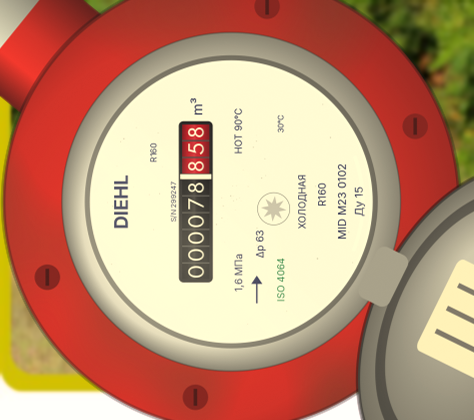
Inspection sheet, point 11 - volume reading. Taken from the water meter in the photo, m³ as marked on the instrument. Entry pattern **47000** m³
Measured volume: **78.858** m³
